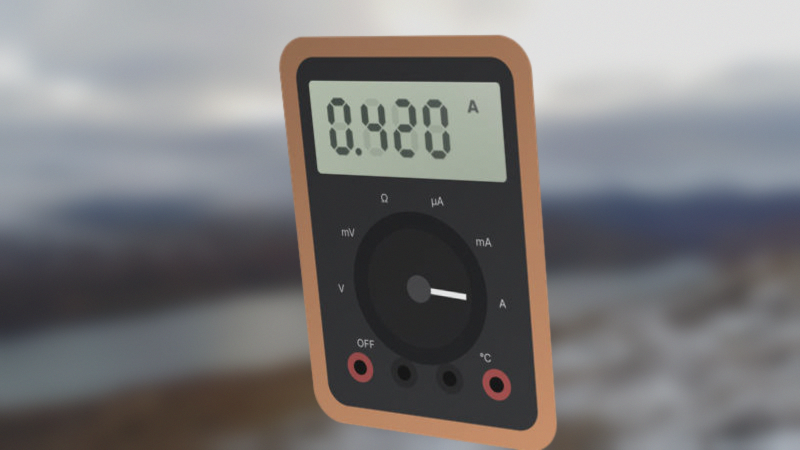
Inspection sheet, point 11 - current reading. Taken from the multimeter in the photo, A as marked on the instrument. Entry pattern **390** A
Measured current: **0.420** A
